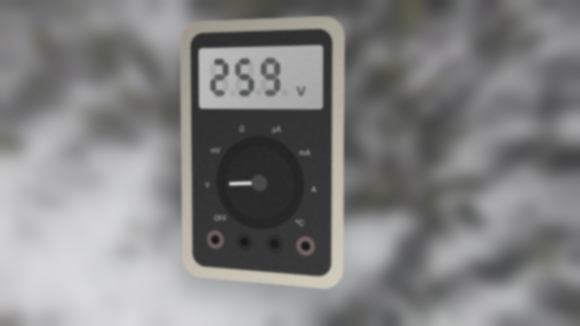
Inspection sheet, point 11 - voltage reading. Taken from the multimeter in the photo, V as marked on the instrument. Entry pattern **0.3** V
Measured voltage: **259** V
